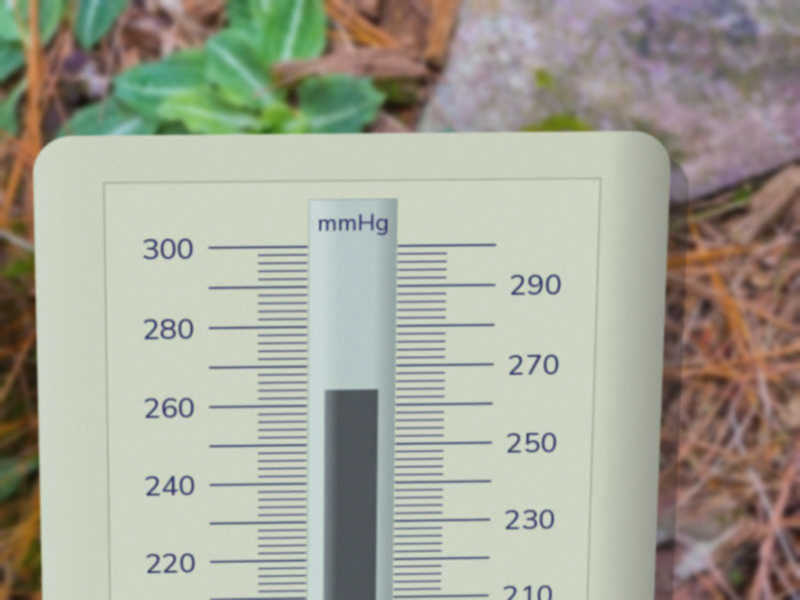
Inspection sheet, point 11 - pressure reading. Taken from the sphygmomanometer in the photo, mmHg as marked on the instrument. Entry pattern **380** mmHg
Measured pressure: **264** mmHg
